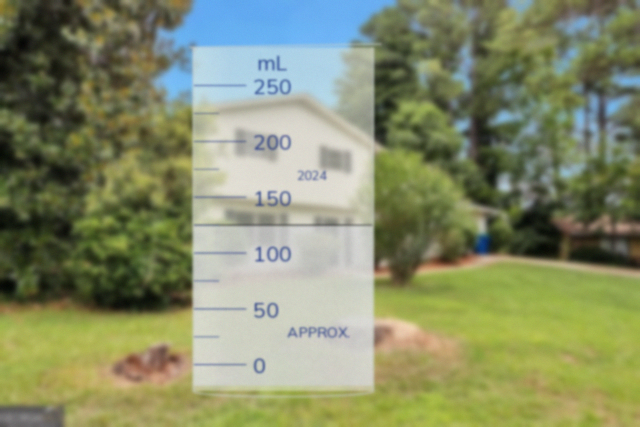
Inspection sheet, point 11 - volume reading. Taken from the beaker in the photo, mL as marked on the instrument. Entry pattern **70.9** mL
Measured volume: **125** mL
